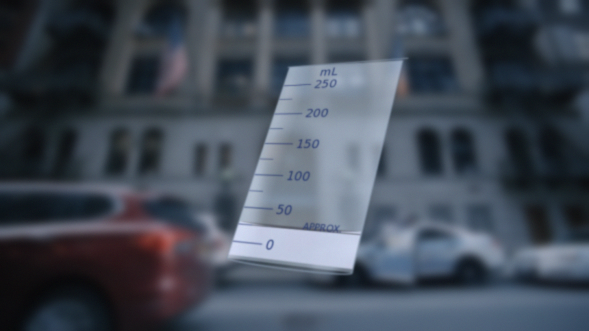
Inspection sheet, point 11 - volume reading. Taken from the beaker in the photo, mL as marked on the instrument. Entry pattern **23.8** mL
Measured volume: **25** mL
